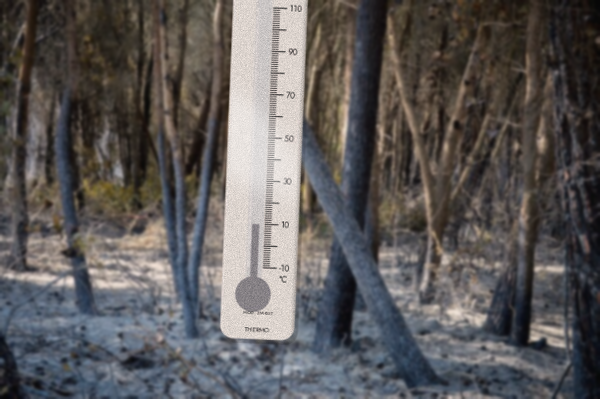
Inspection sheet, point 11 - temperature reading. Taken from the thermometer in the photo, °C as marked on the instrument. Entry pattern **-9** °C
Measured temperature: **10** °C
